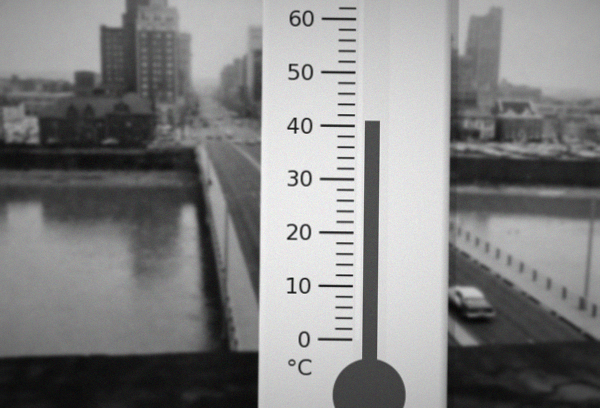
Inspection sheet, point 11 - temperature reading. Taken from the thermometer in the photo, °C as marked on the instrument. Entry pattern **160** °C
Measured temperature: **41** °C
